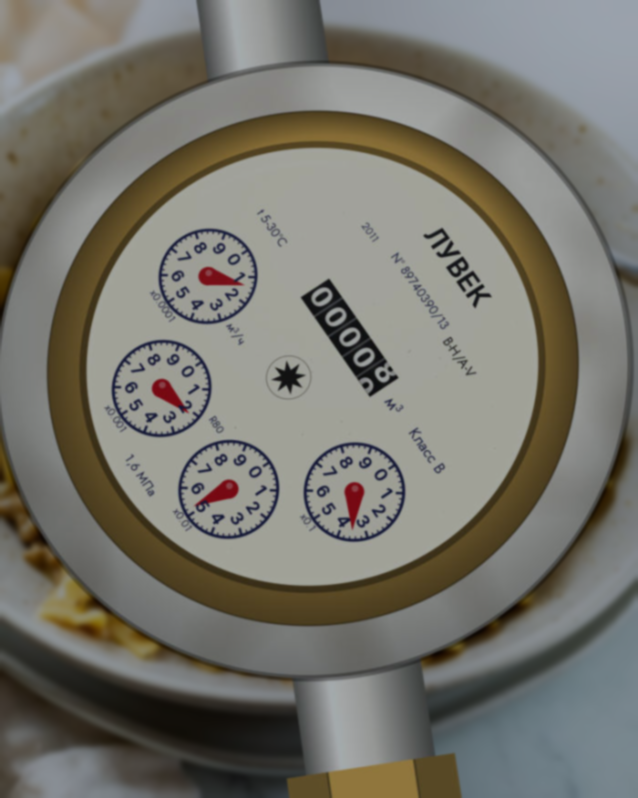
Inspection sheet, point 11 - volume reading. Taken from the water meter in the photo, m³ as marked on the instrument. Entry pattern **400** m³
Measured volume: **8.3521** m³
